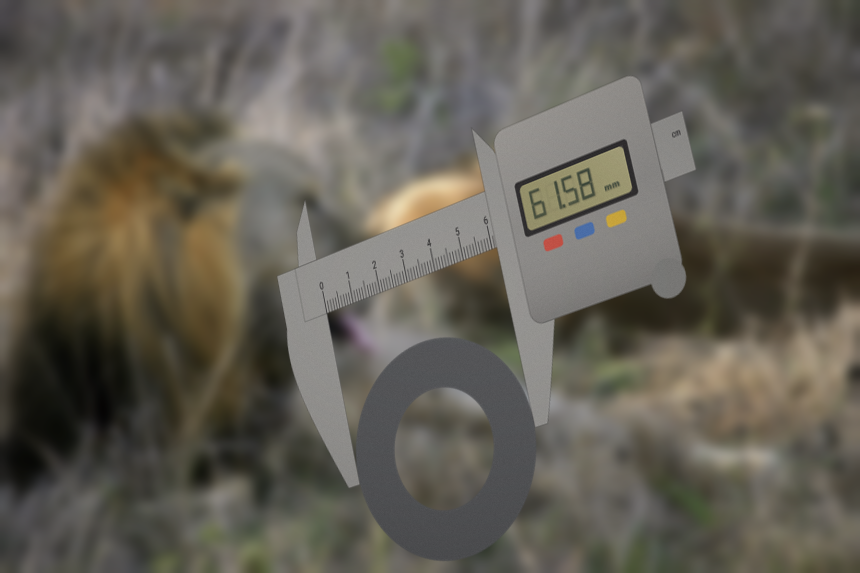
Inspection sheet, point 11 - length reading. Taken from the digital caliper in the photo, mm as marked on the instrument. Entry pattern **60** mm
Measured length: **61.58** mm
